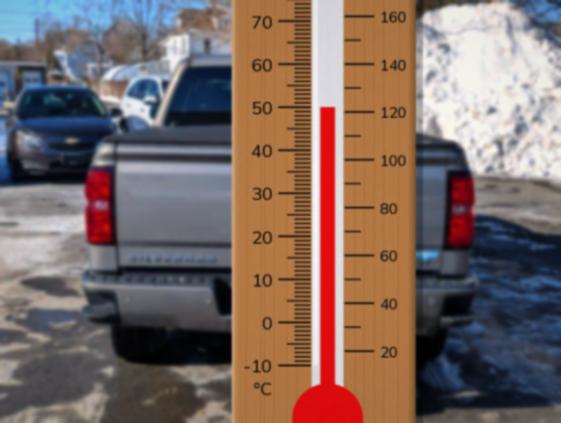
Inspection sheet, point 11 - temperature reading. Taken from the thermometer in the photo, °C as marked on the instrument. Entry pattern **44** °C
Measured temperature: **50** °C
